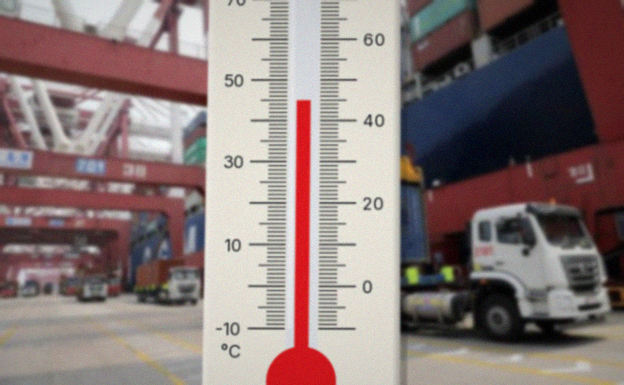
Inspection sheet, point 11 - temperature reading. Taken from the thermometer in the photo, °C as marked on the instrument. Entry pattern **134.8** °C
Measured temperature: **45** °C
